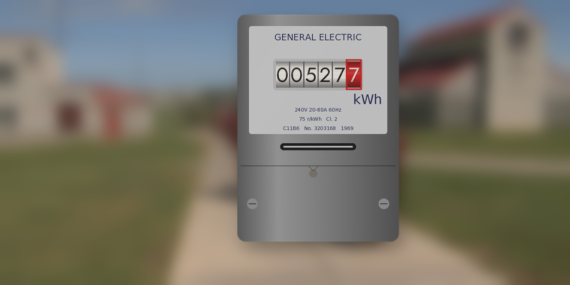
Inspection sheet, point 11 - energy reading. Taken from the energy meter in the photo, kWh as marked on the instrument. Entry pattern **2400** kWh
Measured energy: **527.7** kWh
